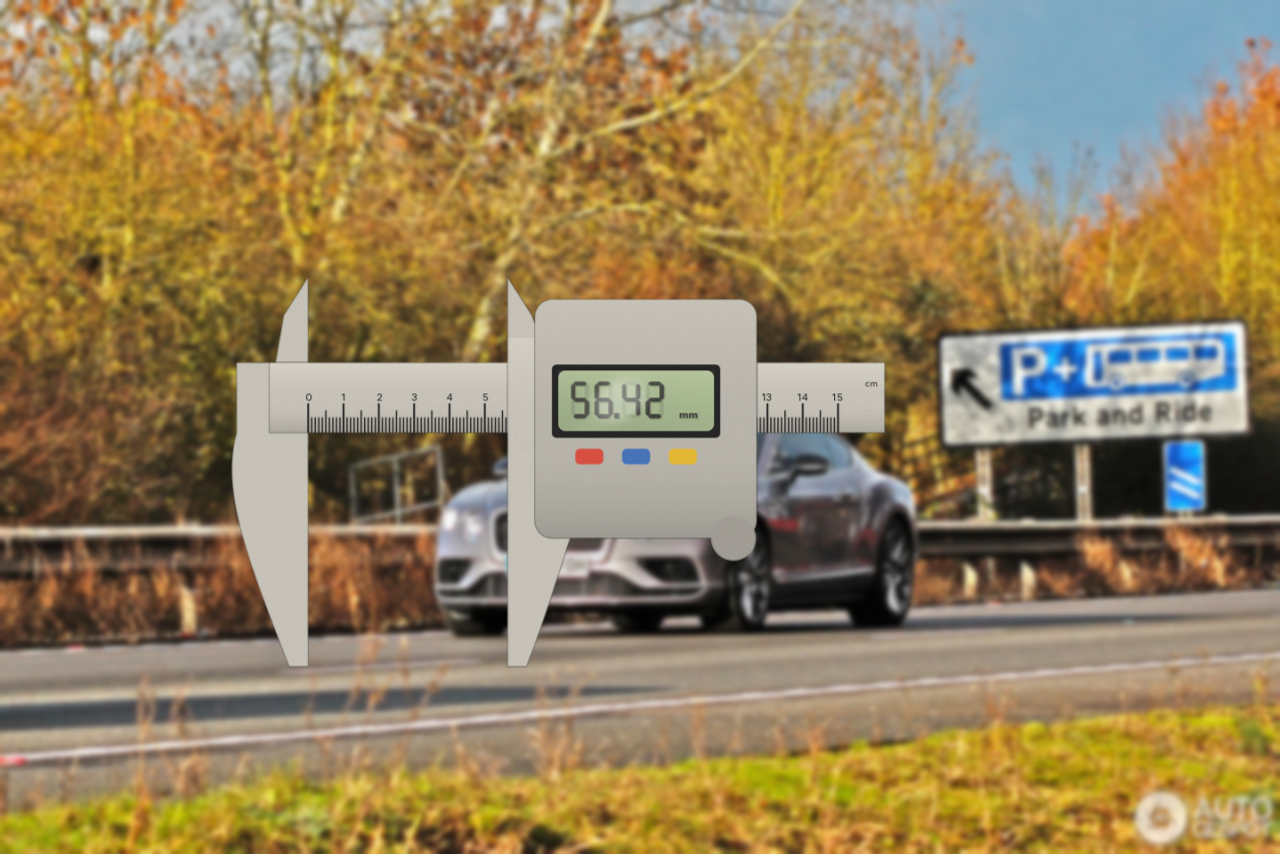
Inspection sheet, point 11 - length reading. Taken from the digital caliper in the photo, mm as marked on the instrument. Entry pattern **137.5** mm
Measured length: **56.42** mm
